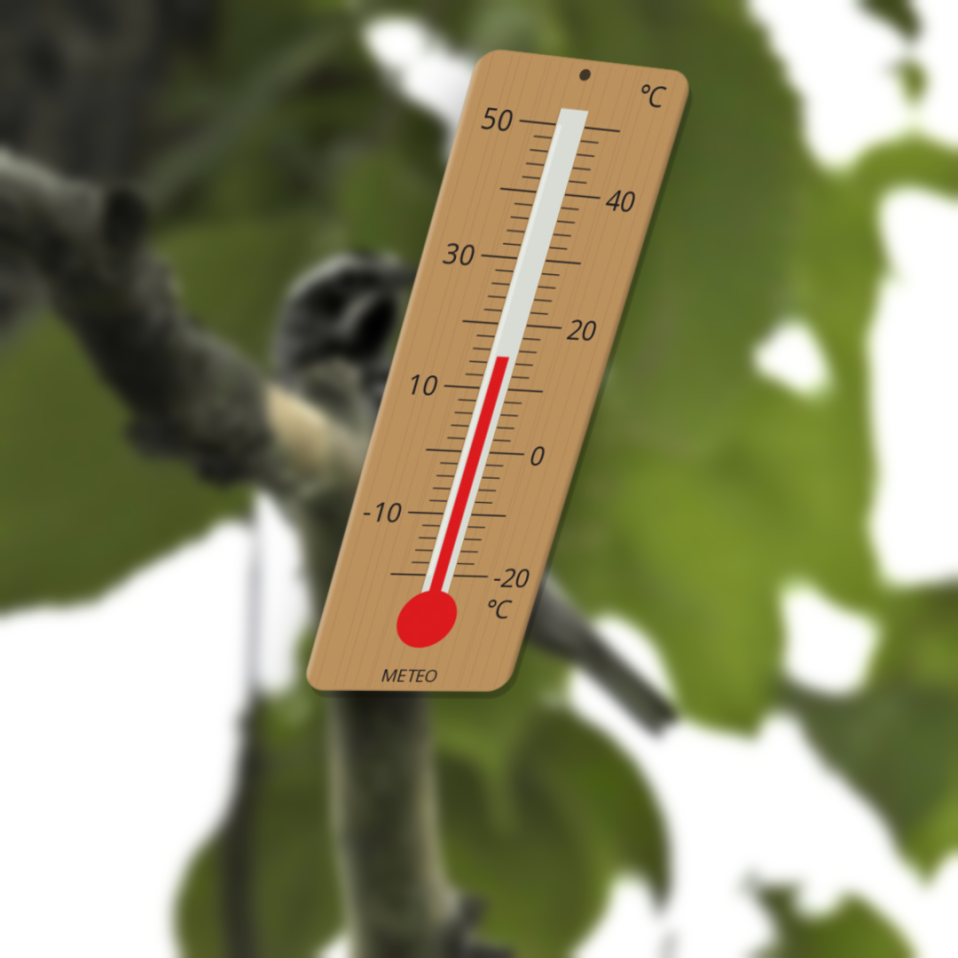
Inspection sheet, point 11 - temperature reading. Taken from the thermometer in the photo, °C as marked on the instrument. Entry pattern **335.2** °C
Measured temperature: **15** °C
